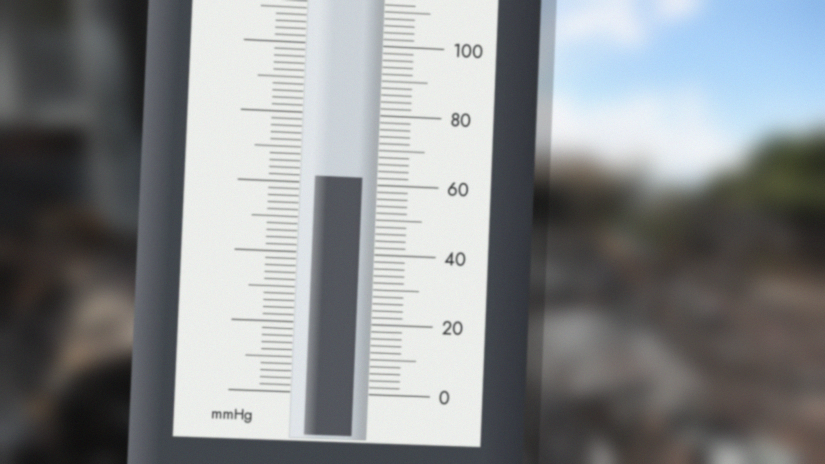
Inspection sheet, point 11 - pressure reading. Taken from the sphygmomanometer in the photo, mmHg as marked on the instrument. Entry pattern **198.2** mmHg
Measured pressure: **62** mmHg
